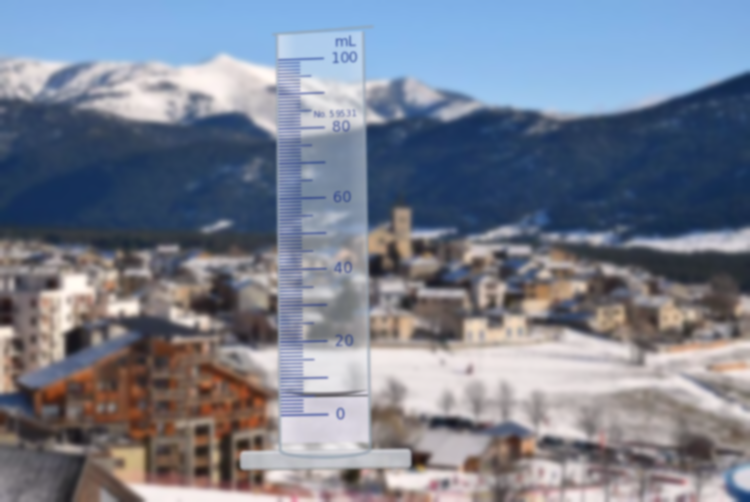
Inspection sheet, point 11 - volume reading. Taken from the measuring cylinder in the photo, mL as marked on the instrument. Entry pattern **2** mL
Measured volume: **5** mL
